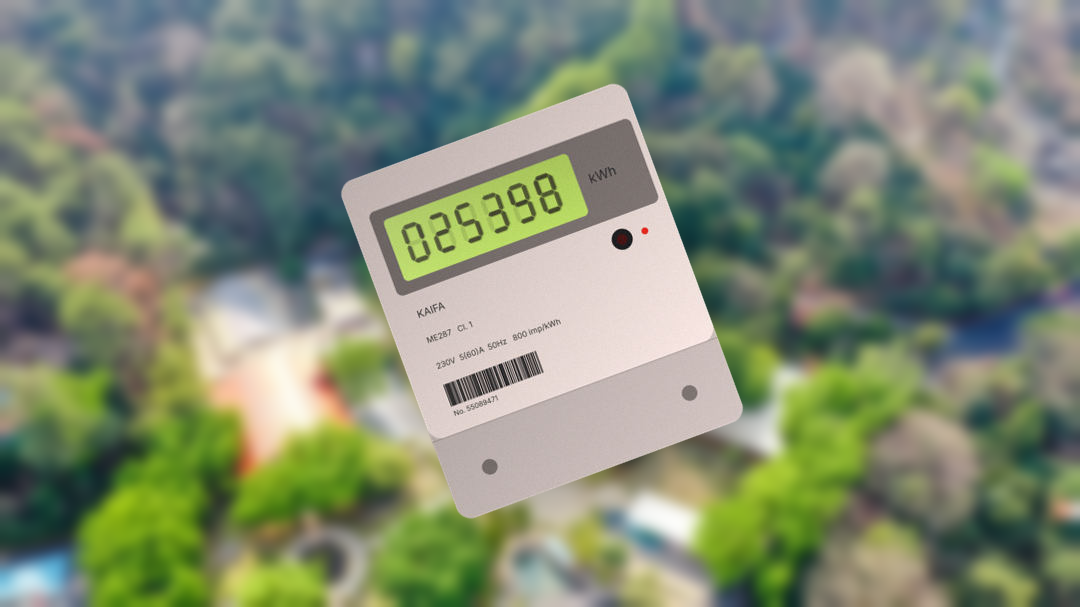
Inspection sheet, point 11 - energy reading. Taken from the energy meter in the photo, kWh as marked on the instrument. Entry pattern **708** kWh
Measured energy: **25398** kWh
